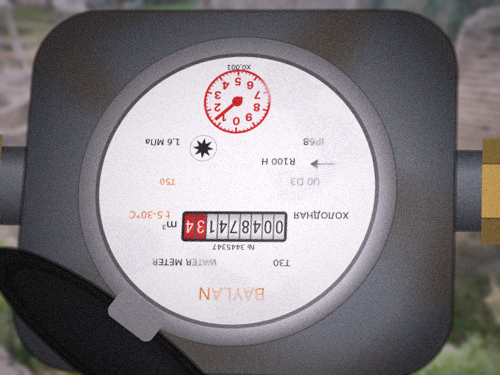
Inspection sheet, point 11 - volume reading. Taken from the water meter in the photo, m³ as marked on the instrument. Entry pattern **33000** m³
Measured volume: **48741.341** m³
